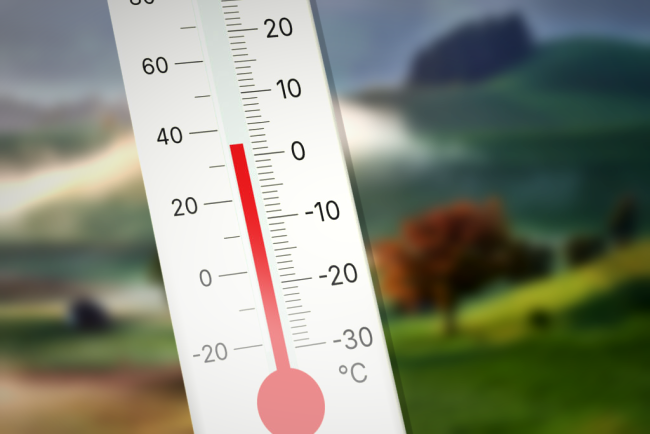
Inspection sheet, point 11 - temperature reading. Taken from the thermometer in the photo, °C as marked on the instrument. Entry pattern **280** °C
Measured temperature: **2** °C
